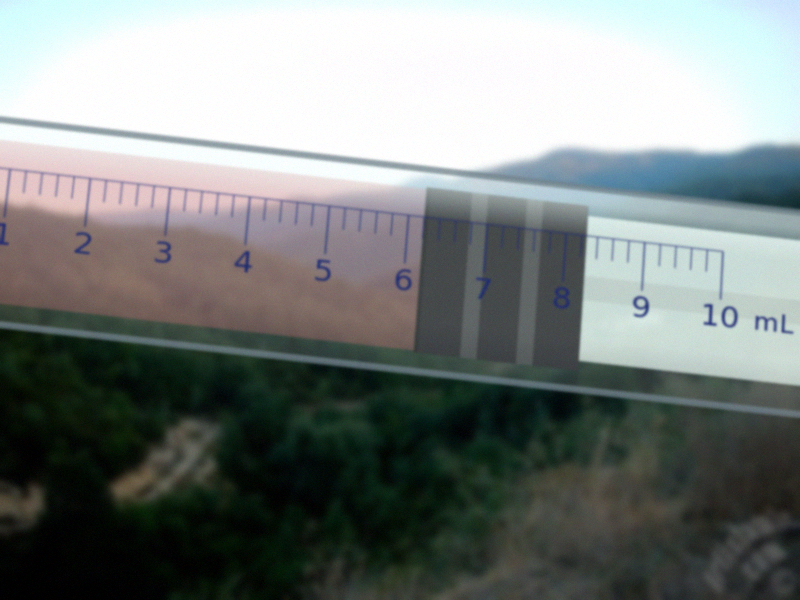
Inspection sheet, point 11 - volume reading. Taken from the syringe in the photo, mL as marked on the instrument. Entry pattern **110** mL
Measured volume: **6.2** mL
